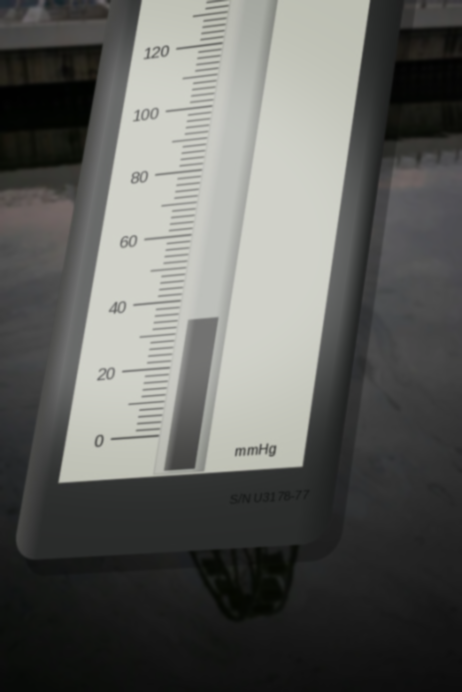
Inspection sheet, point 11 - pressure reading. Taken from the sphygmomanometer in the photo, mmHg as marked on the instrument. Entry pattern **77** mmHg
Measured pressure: **34** mmHg
